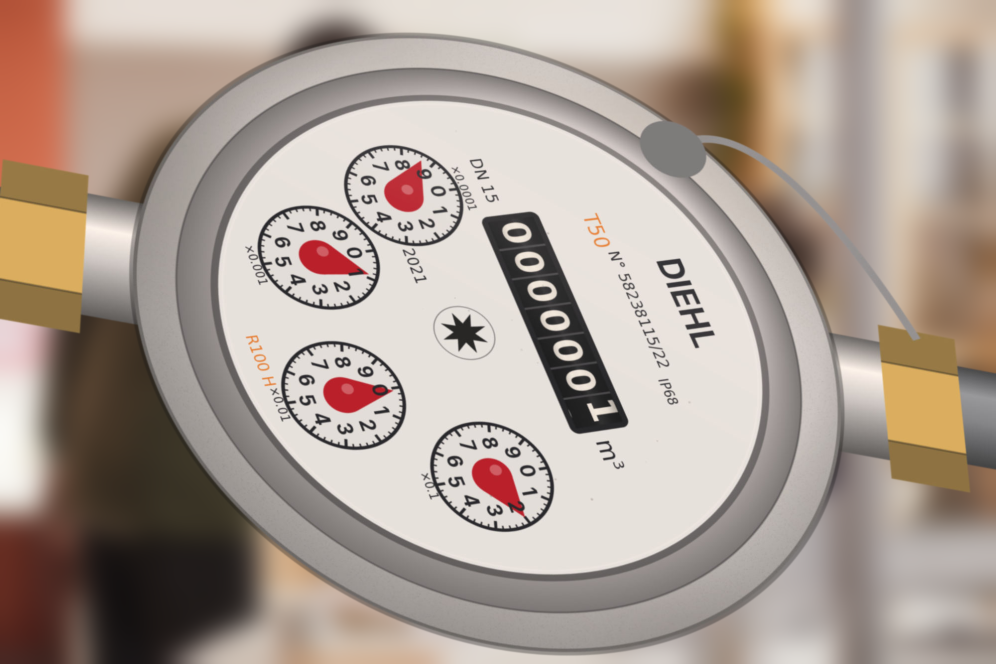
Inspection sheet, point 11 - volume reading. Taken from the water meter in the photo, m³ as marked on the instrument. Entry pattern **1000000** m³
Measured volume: **1.2008** m³
